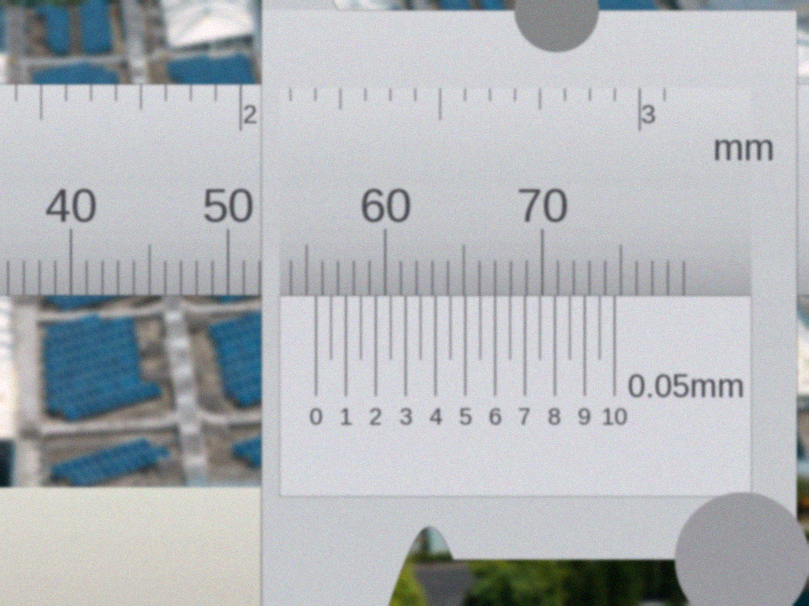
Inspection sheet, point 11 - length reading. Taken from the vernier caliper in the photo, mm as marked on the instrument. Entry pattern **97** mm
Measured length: **55.6** mm
